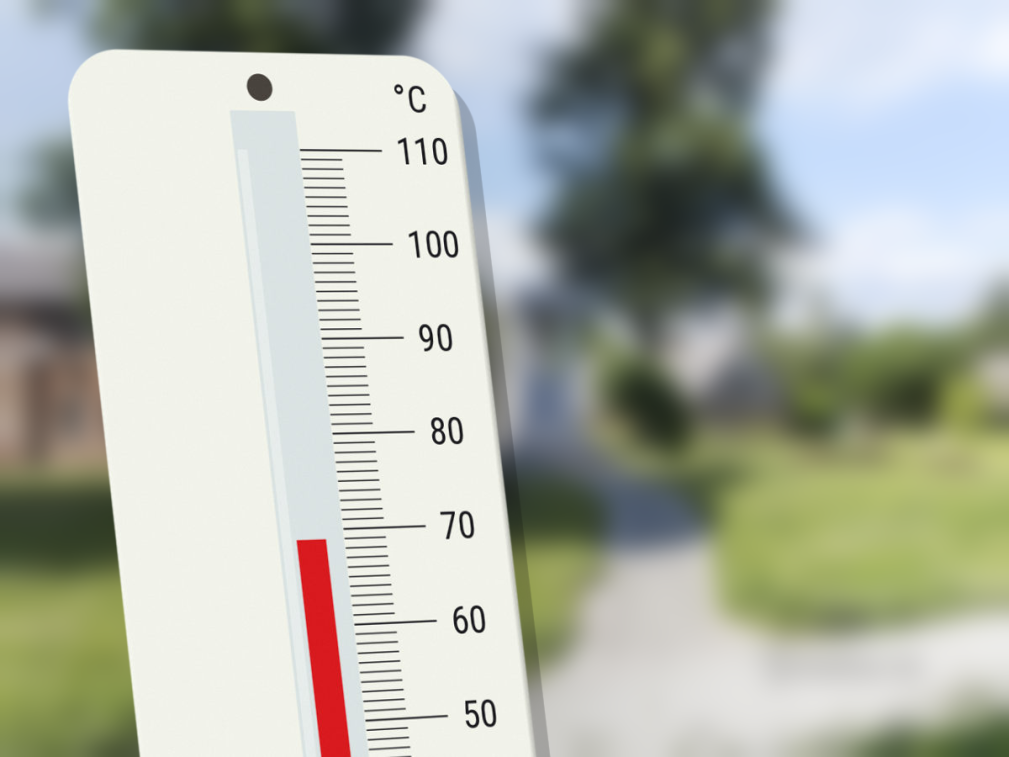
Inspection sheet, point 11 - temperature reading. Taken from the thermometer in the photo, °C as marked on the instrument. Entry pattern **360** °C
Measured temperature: **69** °C
